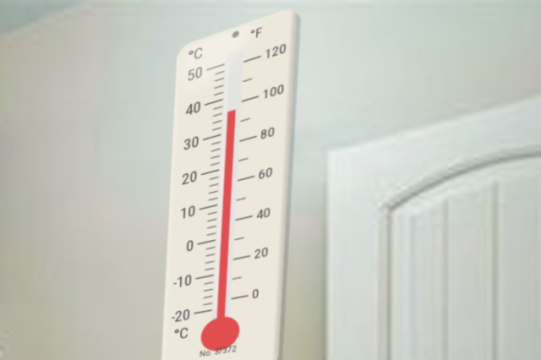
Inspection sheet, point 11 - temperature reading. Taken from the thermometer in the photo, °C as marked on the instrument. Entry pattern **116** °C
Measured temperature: **36** °C
